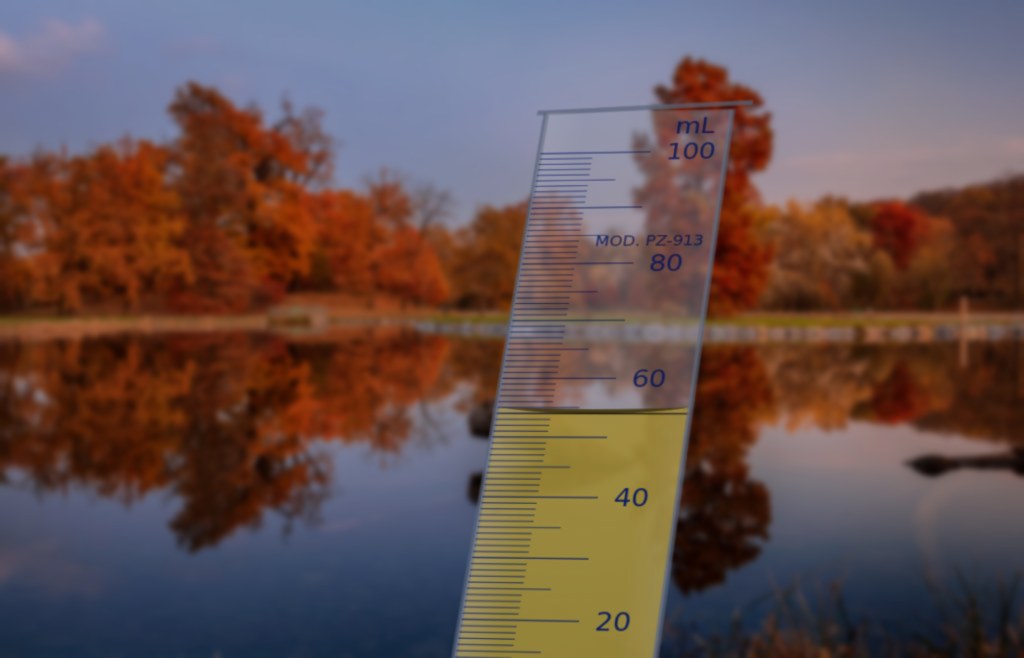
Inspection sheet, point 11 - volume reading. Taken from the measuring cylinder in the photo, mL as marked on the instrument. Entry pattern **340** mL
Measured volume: **54** mL
